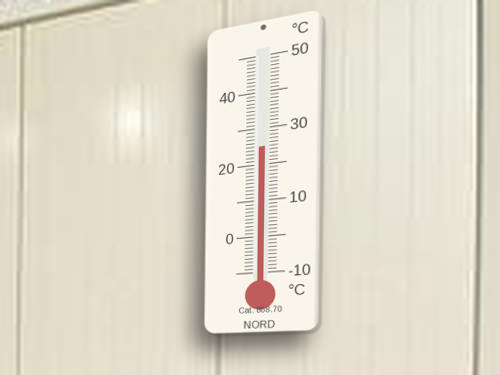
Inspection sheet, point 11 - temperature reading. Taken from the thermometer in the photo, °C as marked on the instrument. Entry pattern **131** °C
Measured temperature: **25** °C
